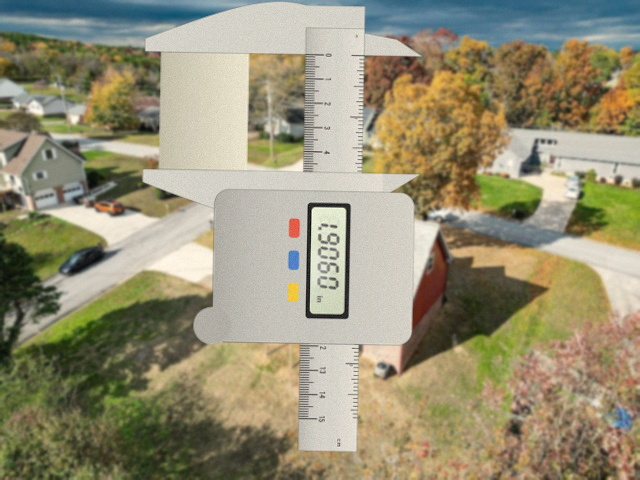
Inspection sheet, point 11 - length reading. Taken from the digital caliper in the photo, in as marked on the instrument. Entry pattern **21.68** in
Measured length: **1.9060** in
